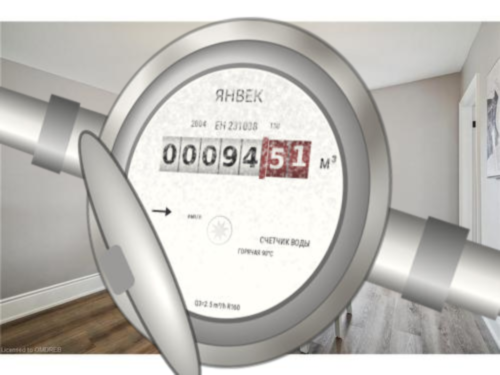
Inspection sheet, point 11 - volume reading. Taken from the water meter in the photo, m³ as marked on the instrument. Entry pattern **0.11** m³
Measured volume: **94.51** m³
